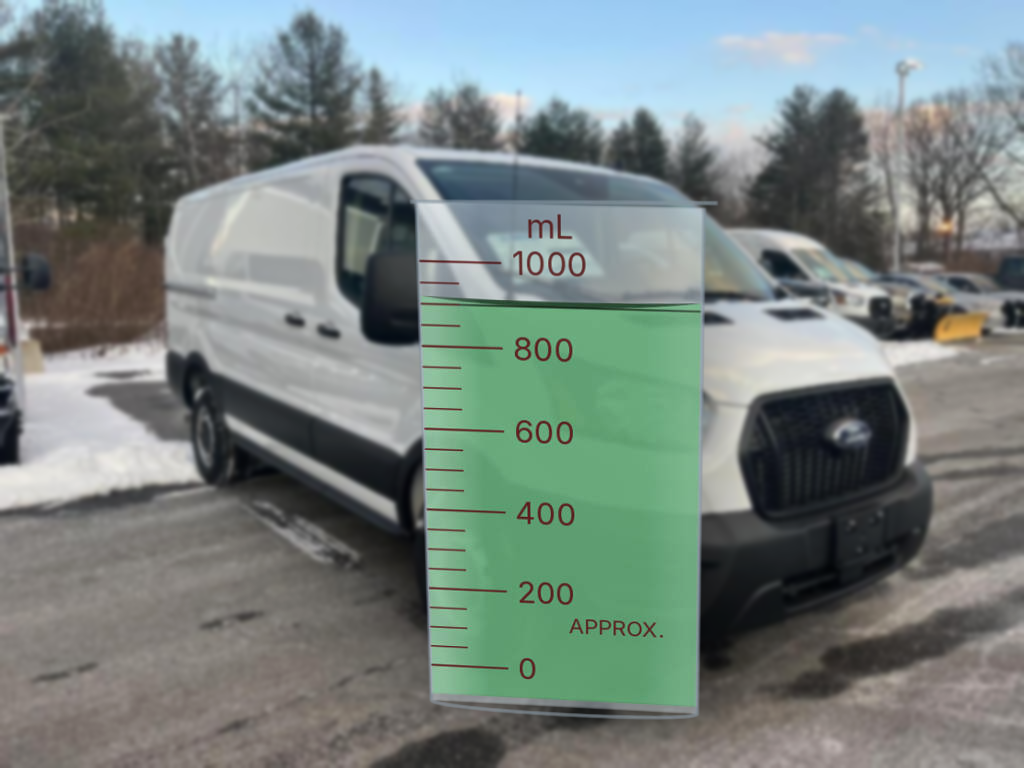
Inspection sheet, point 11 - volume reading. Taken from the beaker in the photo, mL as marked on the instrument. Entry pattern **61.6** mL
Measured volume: **900** mL
